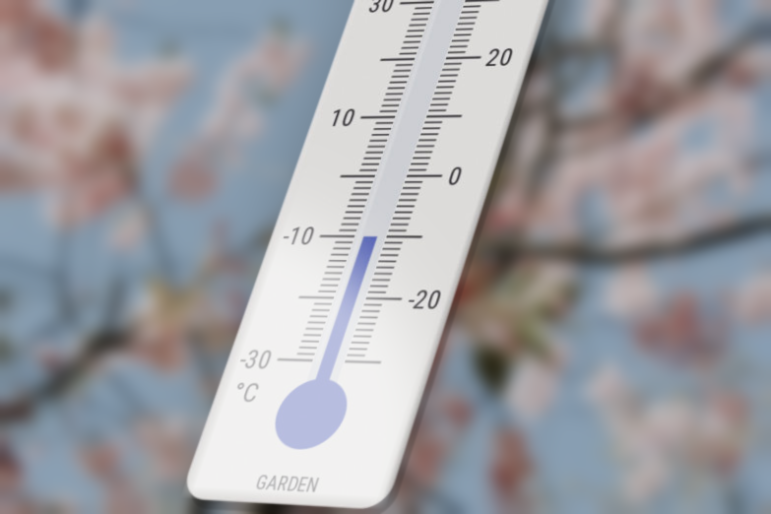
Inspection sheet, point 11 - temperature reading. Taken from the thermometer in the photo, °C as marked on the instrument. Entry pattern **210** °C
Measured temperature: **-10** °C
